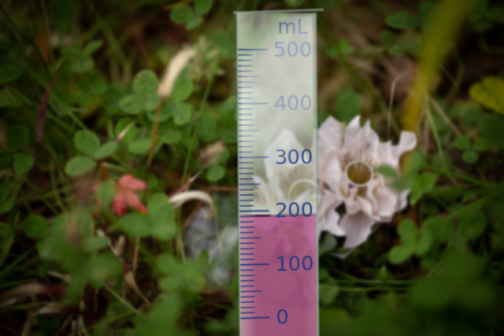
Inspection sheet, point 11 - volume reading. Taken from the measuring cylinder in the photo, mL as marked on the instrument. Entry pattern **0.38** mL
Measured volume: **190** mL
